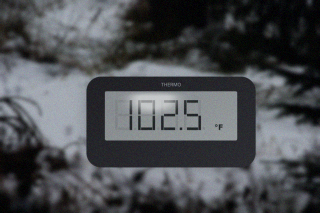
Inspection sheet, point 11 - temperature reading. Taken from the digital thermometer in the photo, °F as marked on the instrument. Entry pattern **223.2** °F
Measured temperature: **102.5** °F
